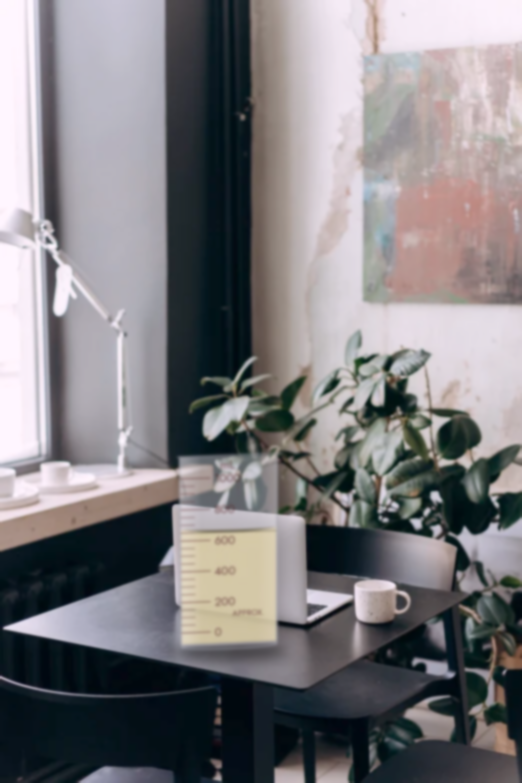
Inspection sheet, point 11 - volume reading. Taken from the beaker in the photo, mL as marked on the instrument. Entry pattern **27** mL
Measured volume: **650** mL
